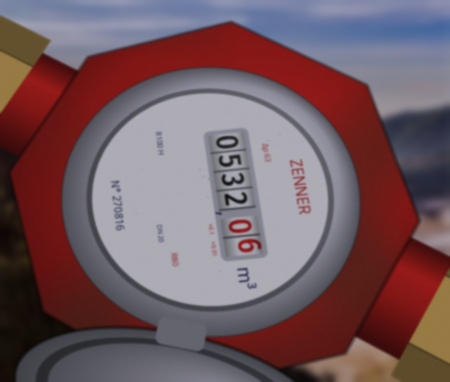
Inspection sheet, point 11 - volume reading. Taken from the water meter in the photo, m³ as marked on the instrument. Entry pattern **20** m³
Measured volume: **532.06** m³
